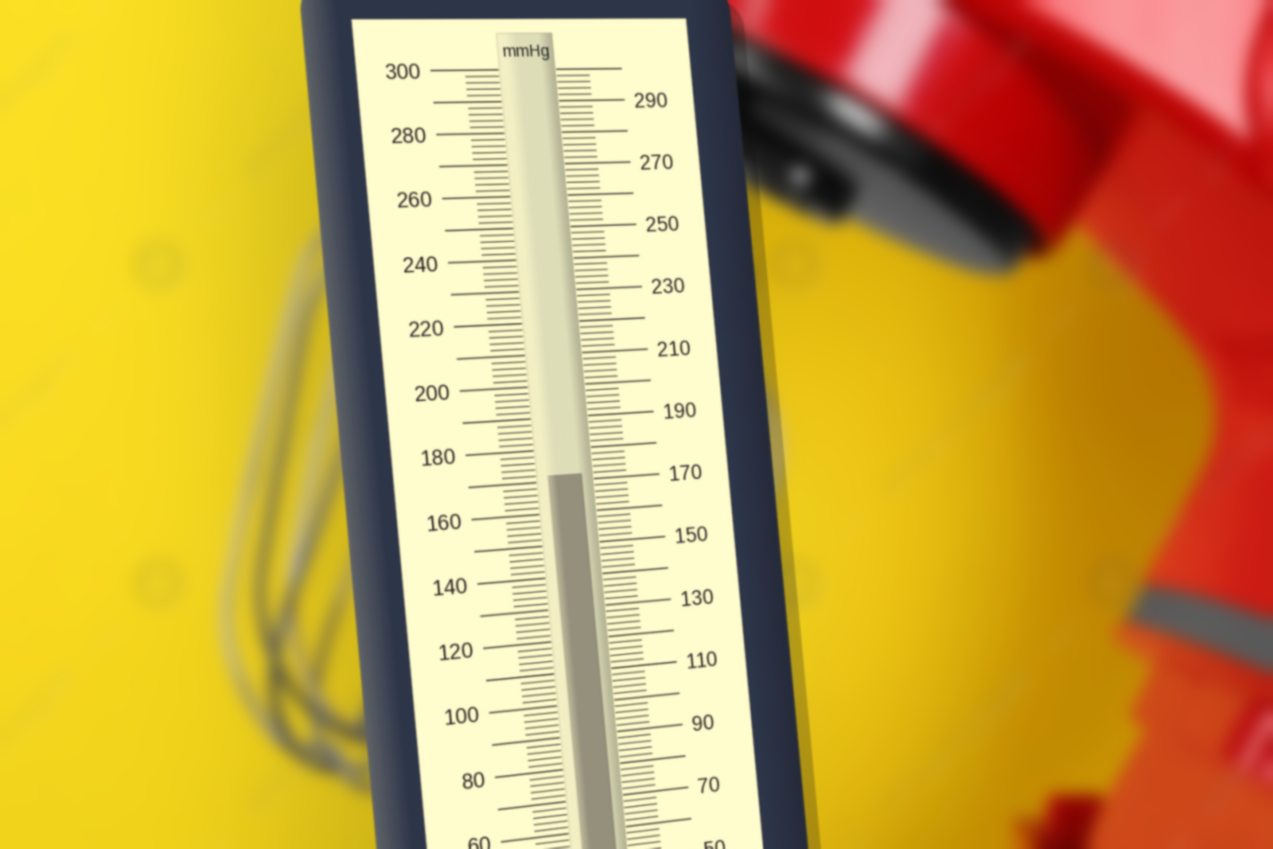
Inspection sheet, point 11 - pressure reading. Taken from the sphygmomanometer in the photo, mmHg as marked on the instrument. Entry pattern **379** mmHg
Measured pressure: **172** mmHg
